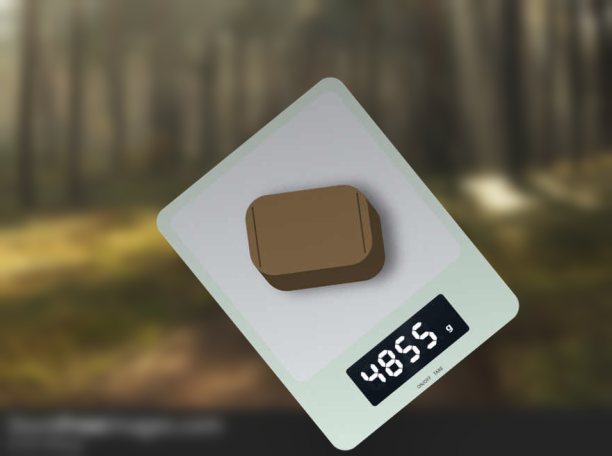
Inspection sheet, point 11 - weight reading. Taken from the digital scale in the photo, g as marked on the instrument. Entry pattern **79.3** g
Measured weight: **4855** g
